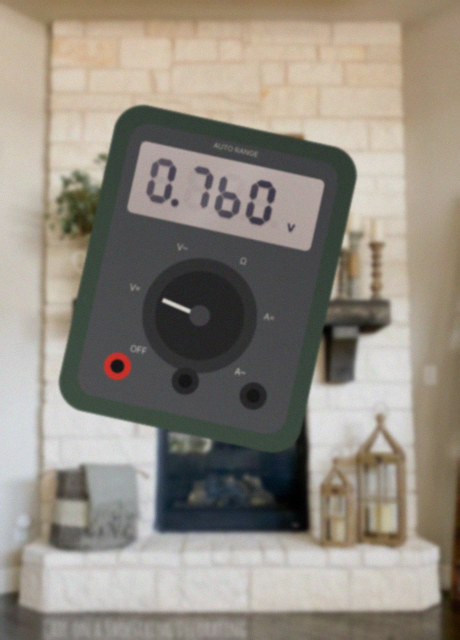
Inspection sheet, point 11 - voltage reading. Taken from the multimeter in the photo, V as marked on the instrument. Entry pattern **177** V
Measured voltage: **0.760** V
